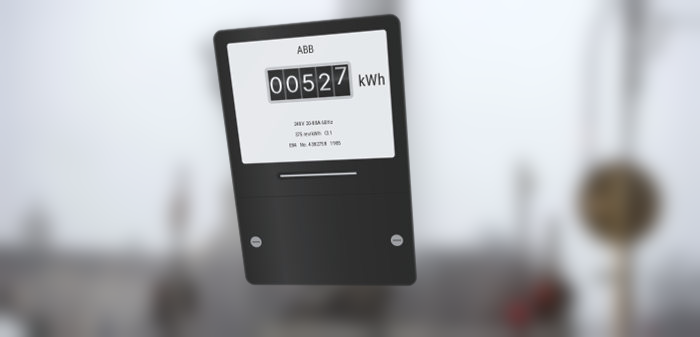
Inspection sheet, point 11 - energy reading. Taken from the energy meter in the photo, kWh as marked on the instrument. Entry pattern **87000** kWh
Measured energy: **527** kWh
